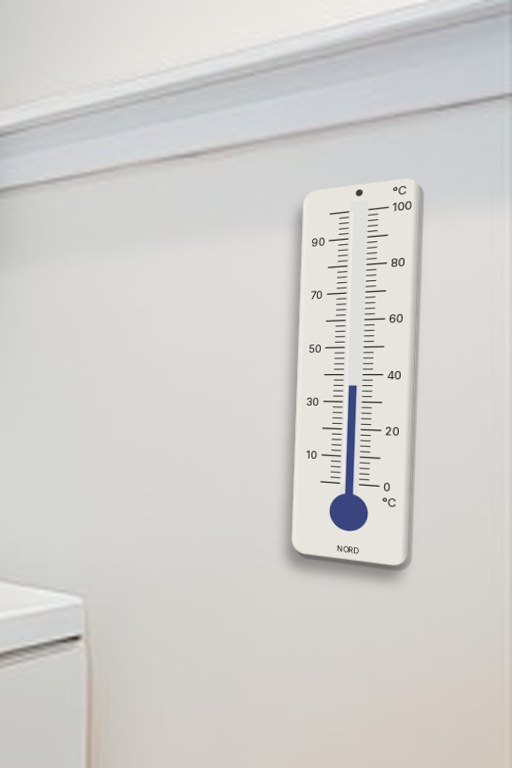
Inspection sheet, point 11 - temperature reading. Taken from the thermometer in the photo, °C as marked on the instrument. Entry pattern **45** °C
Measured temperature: **36** °C
